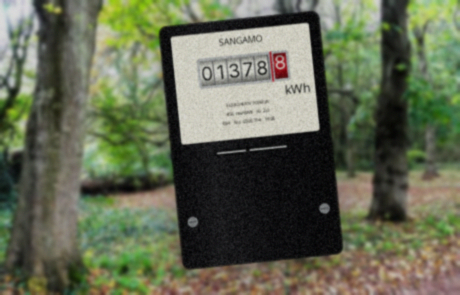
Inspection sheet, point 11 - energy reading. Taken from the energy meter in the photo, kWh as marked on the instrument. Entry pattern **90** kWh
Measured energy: **1378.8** kWh
